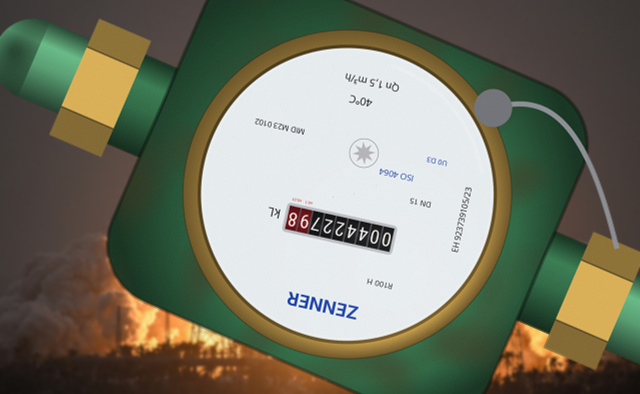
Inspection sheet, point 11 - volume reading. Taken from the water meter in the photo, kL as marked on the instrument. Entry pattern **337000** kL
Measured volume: **44227.98** kL
